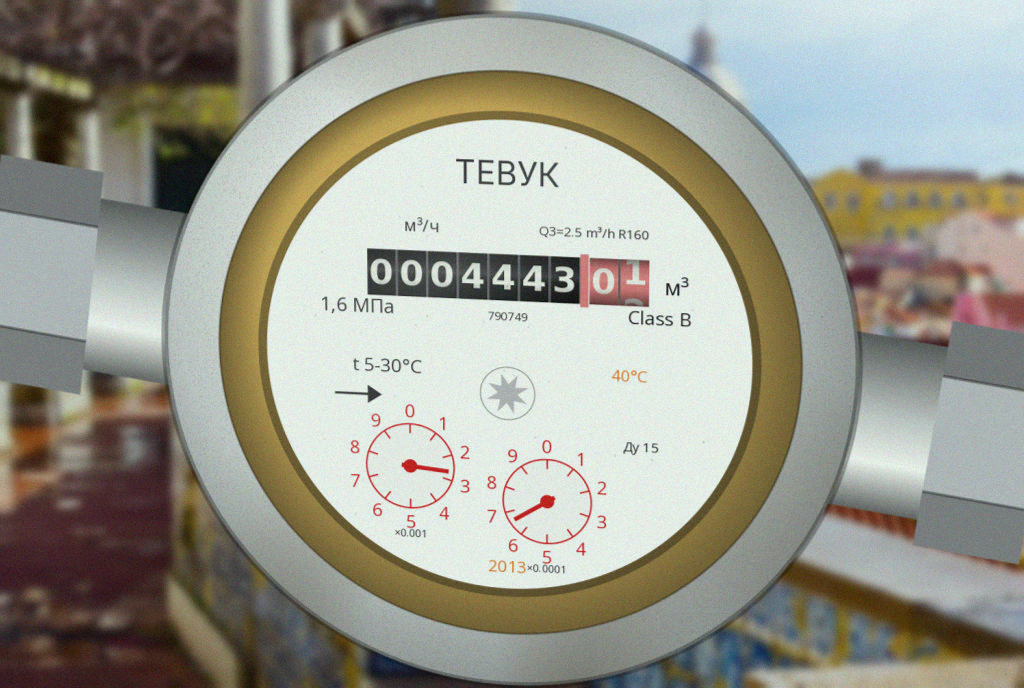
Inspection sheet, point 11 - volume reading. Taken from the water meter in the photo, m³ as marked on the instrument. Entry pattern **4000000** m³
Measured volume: **4443.0126** m³
